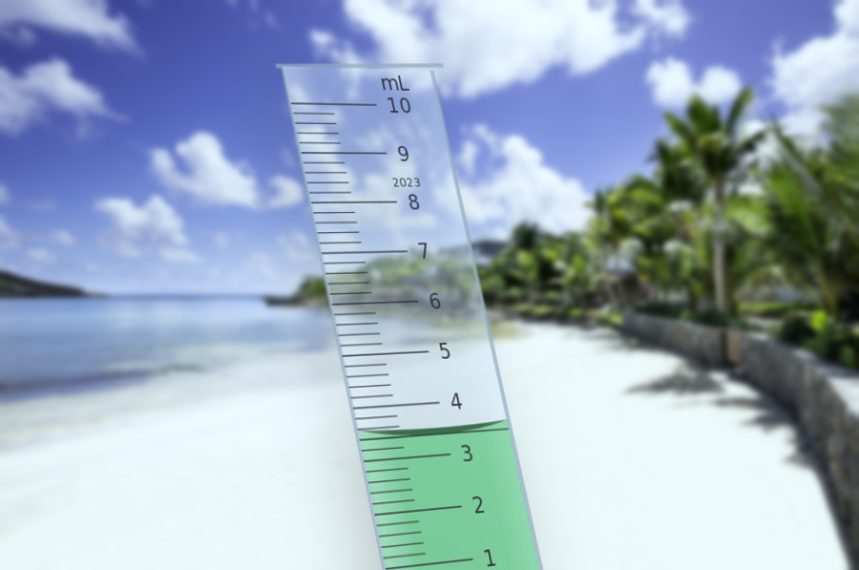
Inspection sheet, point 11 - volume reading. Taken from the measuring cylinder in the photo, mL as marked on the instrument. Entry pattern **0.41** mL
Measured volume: **3.4** mL
